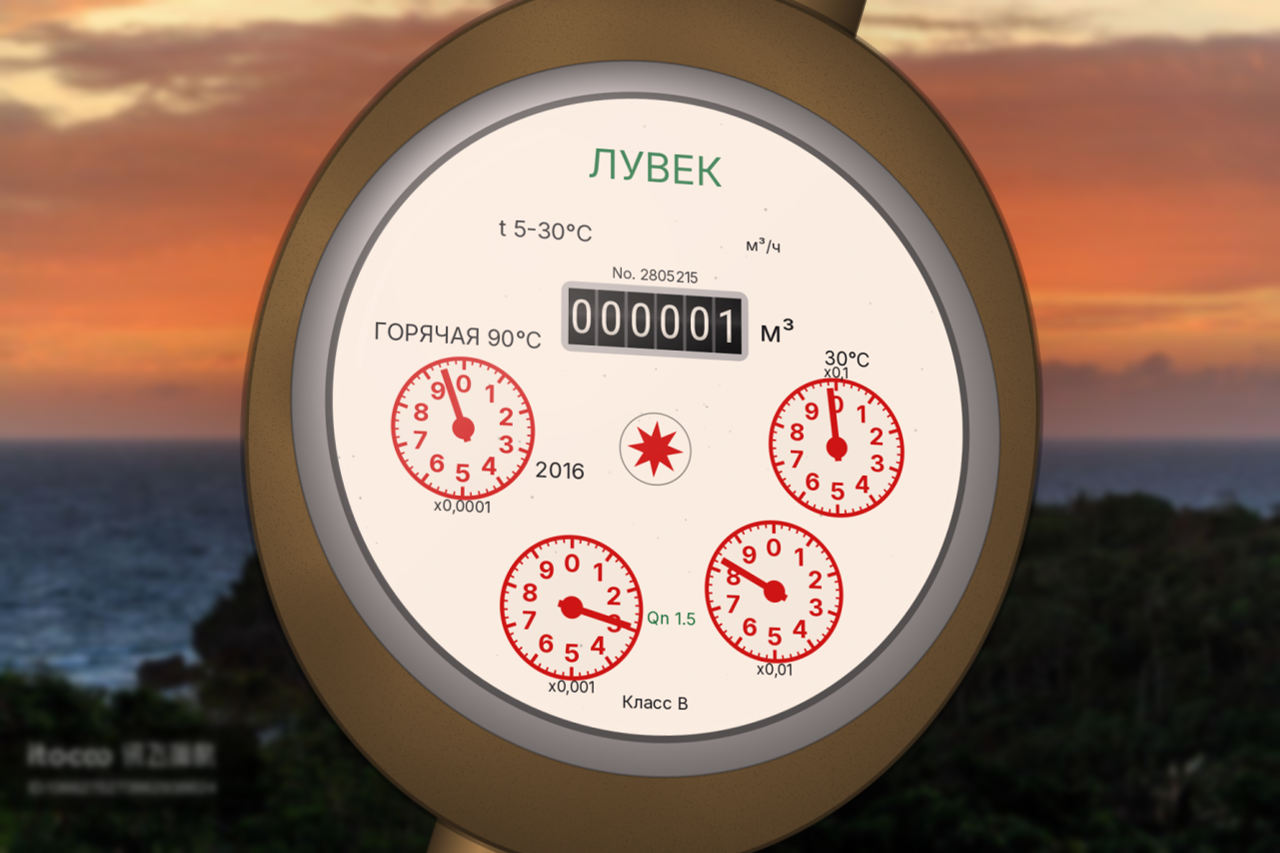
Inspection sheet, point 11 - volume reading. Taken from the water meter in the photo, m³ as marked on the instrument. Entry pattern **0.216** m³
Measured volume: **0.9829** m³
